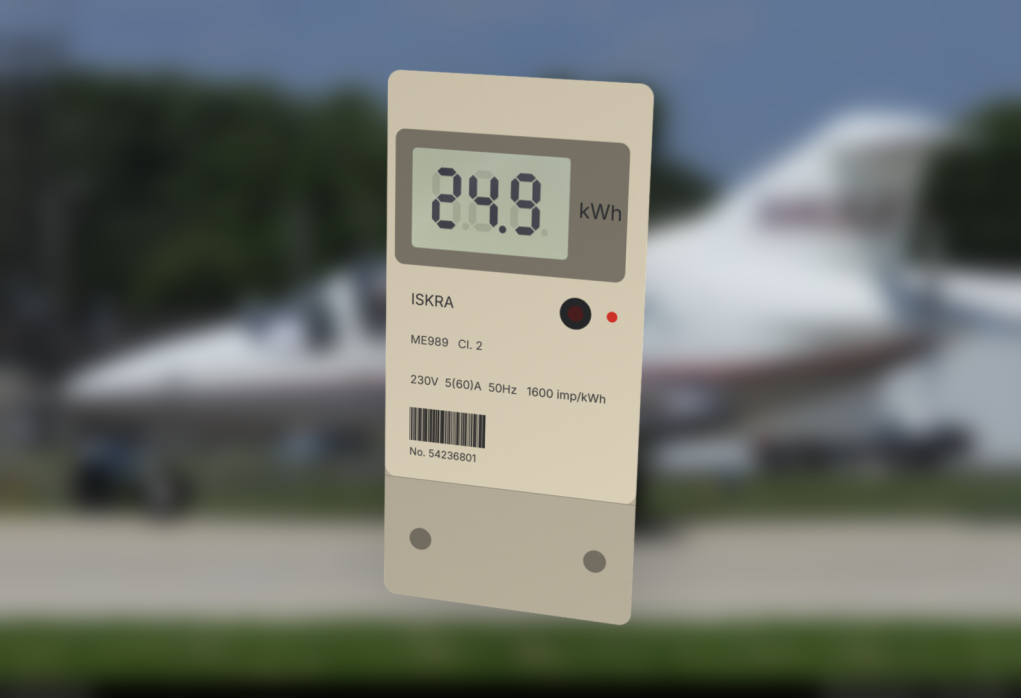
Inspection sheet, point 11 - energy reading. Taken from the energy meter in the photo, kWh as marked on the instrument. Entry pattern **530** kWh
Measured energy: **24.9** kWh
